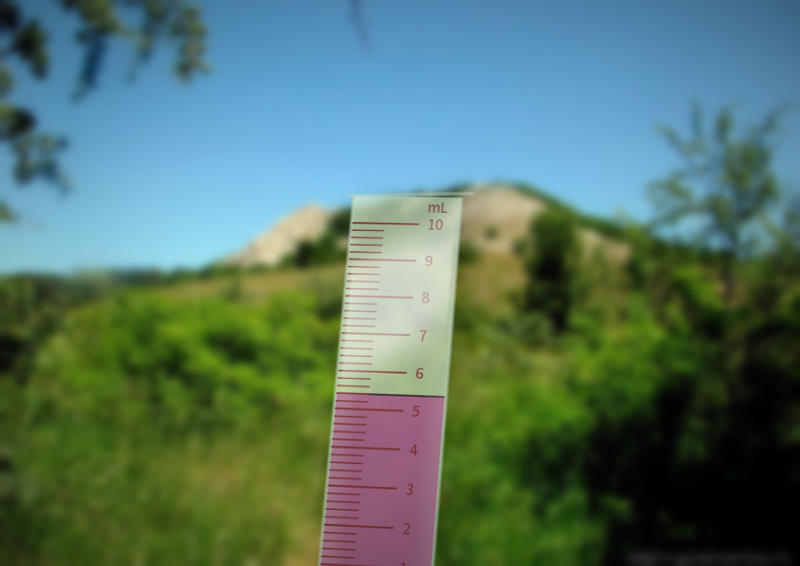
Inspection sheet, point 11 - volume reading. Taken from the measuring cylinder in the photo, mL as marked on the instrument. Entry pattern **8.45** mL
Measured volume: **5.4** mL
